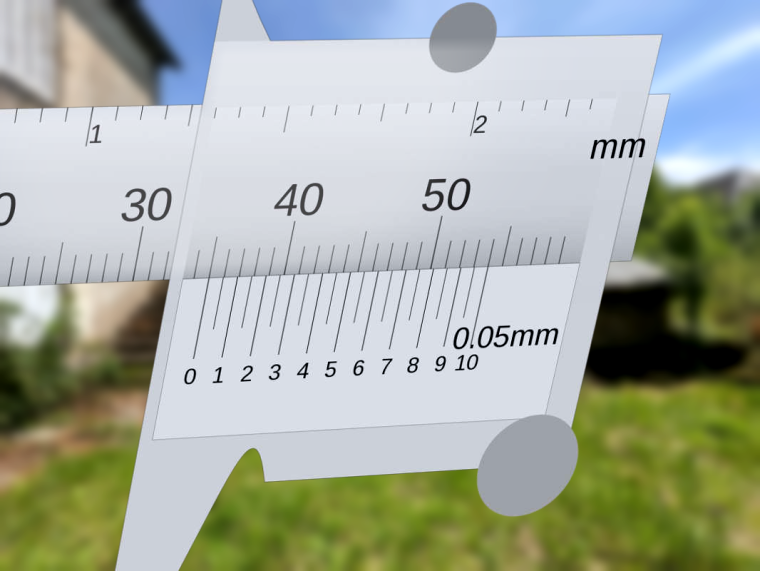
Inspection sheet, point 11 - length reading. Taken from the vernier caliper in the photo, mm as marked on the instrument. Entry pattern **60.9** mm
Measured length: **35.0** mm
